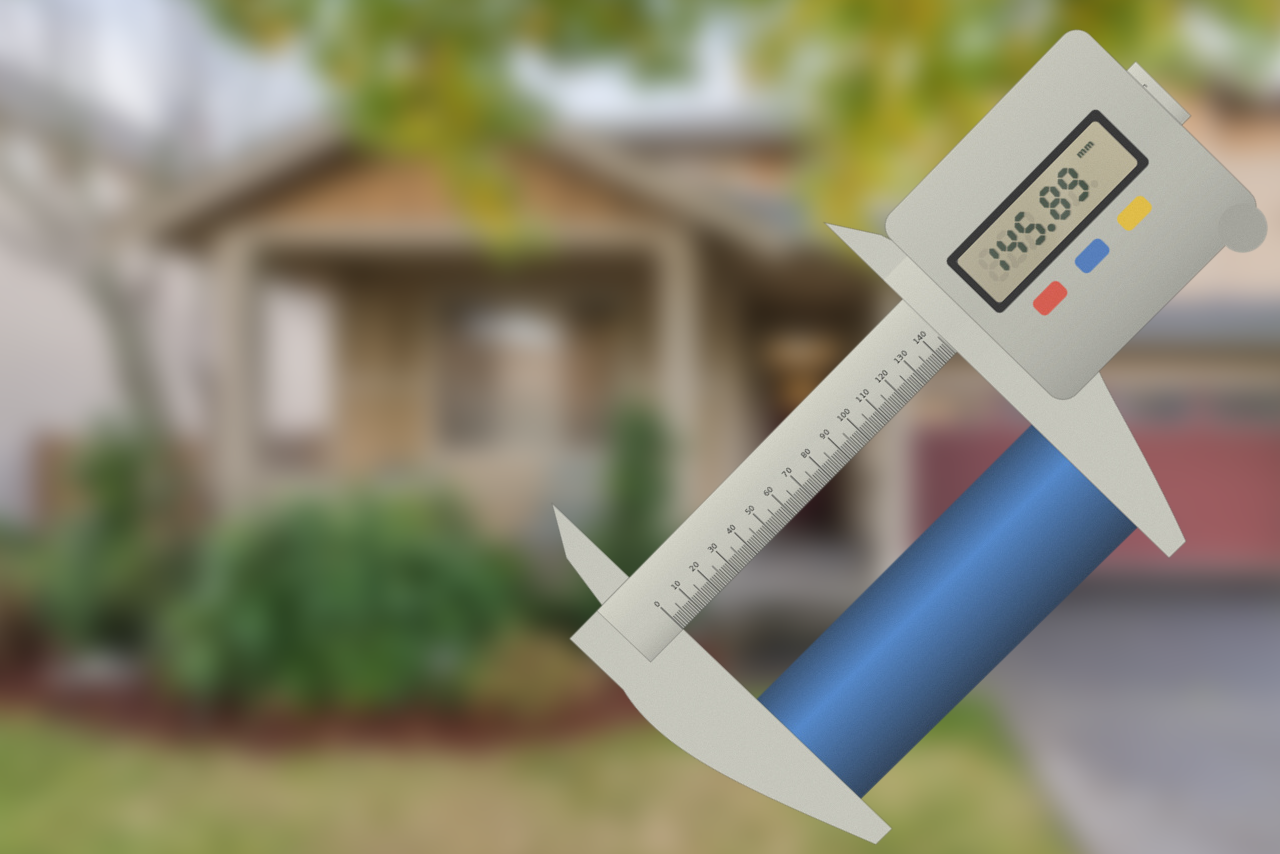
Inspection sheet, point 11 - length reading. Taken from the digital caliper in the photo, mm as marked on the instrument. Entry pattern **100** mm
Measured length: **145.89** mm
